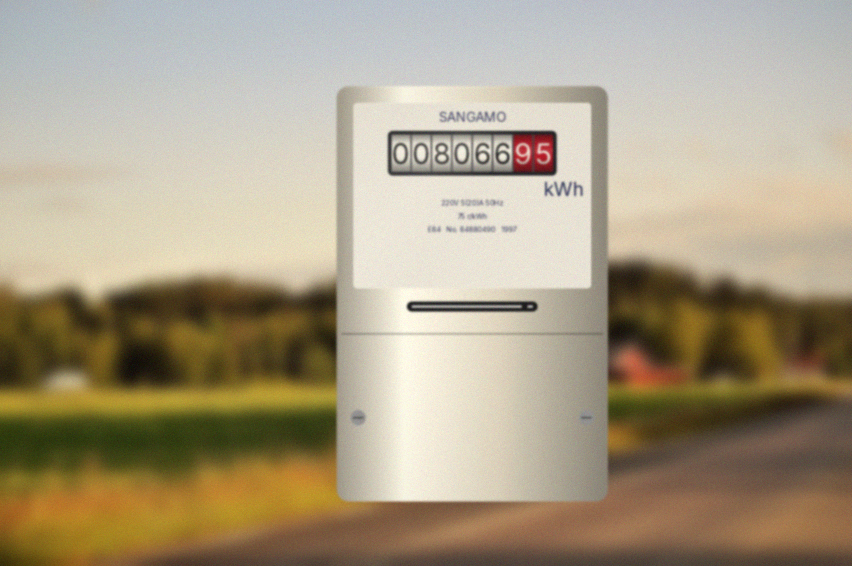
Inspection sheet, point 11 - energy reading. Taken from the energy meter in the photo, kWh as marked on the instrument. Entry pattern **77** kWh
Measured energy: **8066.95** kWh
